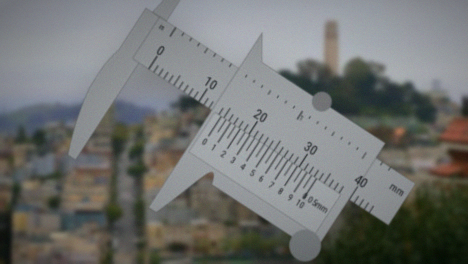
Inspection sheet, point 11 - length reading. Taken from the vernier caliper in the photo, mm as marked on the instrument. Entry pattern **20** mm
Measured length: **14.5** mm
